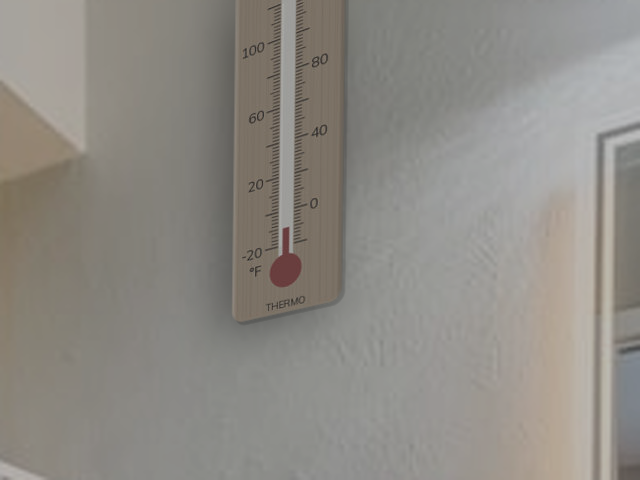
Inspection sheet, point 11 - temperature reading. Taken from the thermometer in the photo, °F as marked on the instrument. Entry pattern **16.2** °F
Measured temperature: **-10** °F
